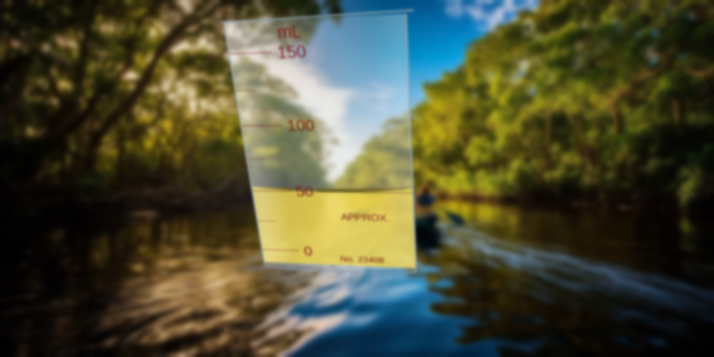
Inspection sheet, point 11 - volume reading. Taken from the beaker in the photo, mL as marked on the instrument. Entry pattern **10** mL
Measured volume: **50** mL
